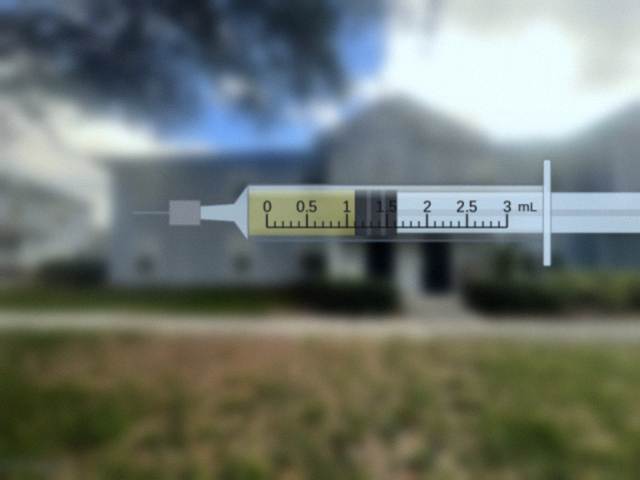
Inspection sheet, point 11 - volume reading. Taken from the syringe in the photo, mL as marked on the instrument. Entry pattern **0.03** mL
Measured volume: **1.1** mL
